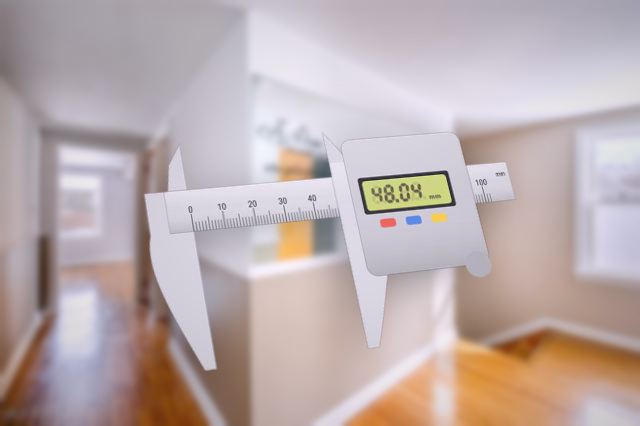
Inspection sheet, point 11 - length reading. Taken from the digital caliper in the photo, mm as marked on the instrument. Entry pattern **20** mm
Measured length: **48.04** mm
